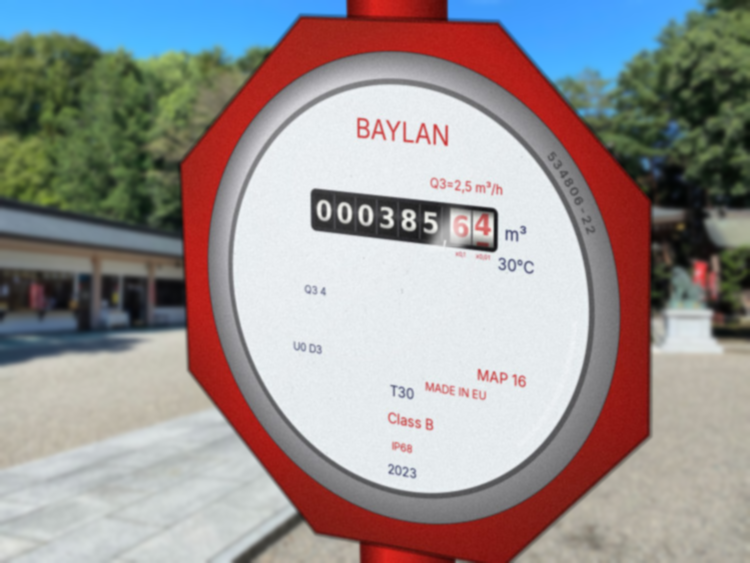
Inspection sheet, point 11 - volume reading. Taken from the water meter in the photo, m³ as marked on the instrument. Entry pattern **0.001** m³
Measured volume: **385.64** m³
